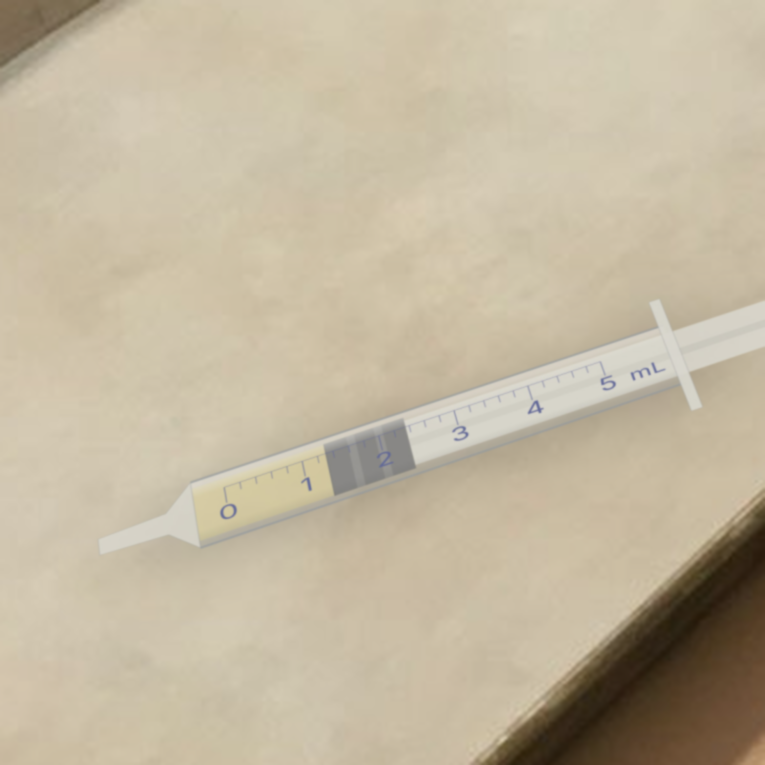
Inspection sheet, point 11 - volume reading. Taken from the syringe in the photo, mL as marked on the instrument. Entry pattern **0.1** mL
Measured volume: **1.3** mL
